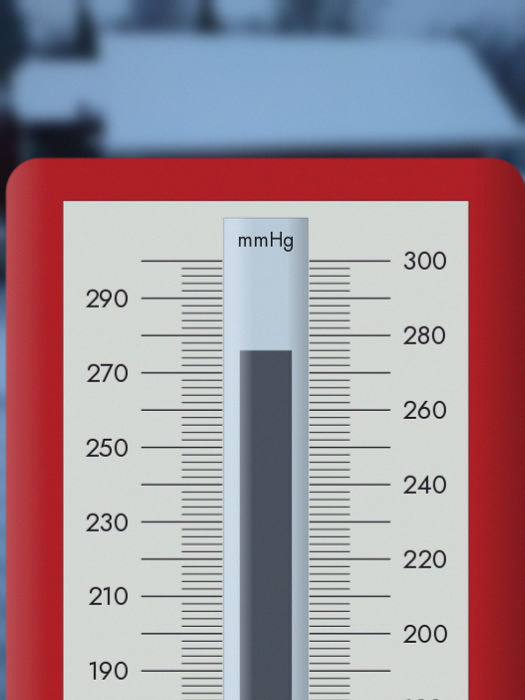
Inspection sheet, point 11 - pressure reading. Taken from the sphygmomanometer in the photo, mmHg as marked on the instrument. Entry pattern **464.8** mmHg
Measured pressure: **276** mmHg
